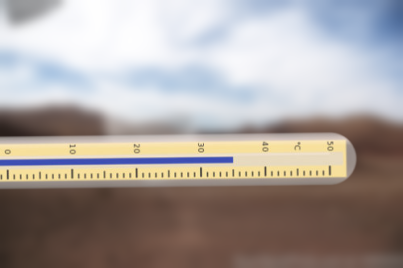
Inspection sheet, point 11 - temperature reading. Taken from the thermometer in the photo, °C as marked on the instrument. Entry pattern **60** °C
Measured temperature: **35** °C
